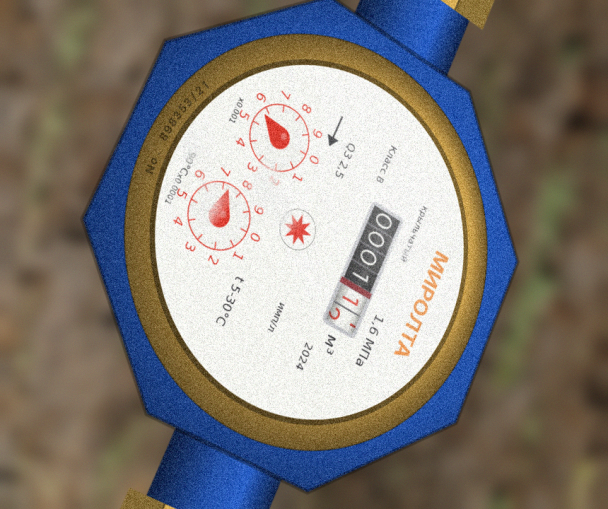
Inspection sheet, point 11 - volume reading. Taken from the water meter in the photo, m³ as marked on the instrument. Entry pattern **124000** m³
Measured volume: **1.1157** m³
